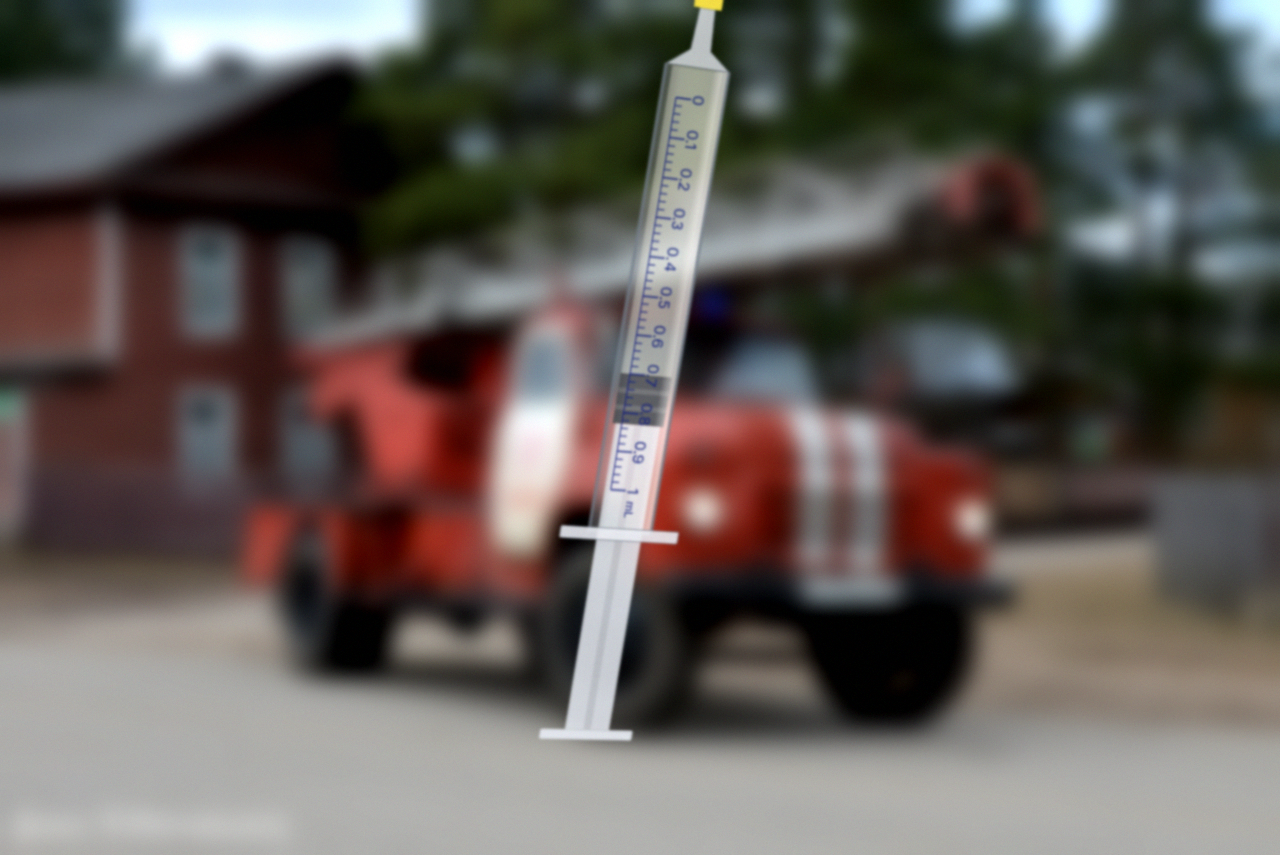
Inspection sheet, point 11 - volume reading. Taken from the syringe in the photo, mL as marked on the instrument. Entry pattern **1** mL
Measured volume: **0.7** mL
